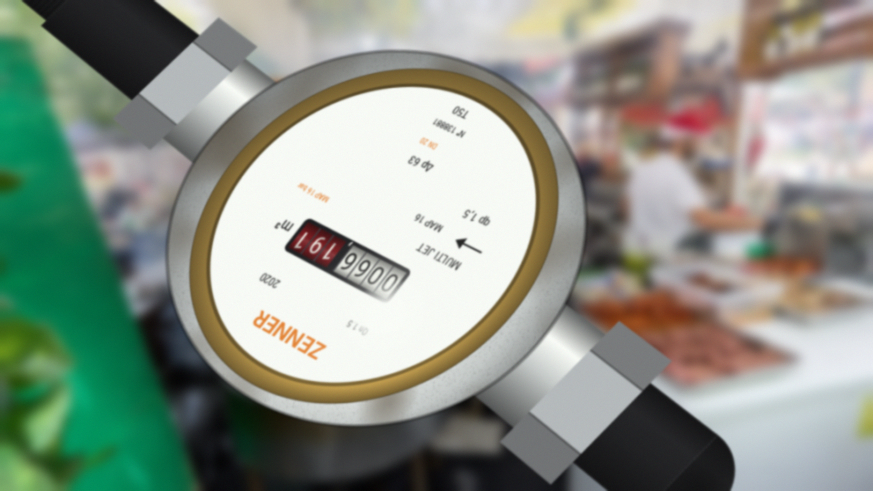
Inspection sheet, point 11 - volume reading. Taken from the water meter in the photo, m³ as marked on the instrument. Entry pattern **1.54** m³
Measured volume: **66.191** m³
